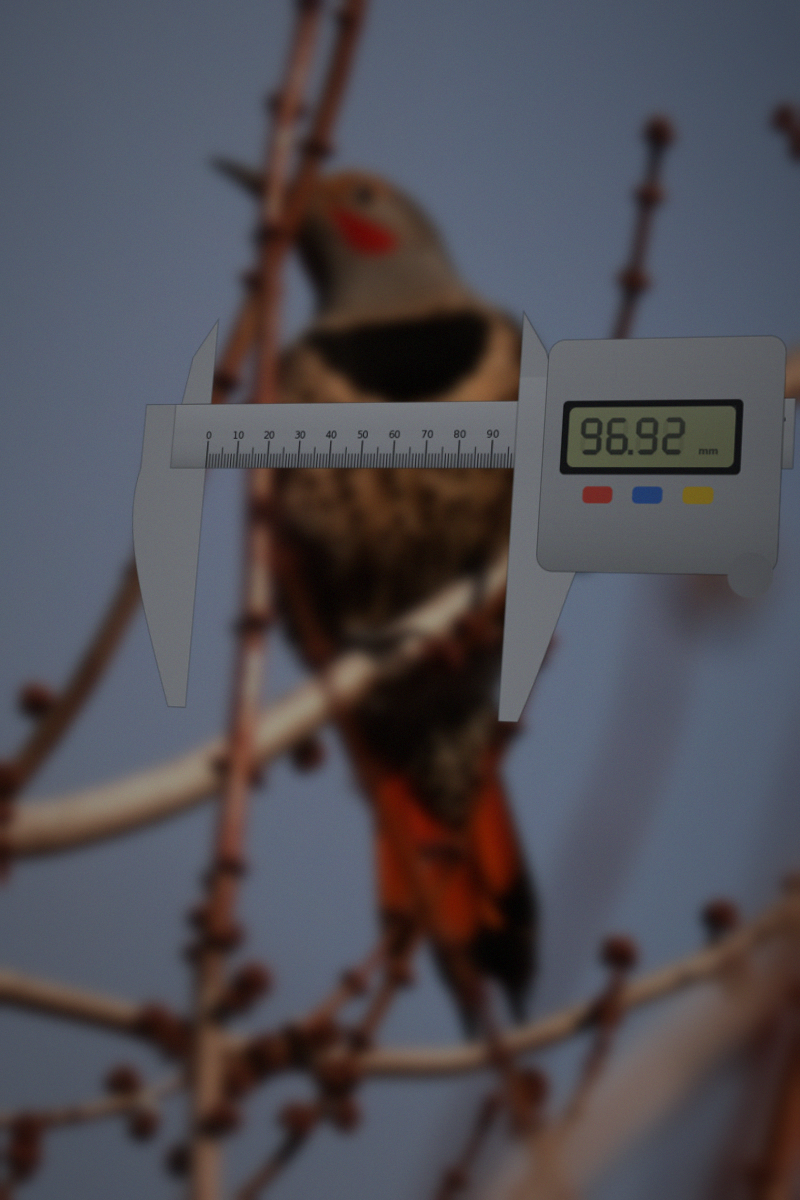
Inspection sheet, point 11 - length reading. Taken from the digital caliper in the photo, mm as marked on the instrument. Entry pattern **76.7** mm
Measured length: **96.92** mm
